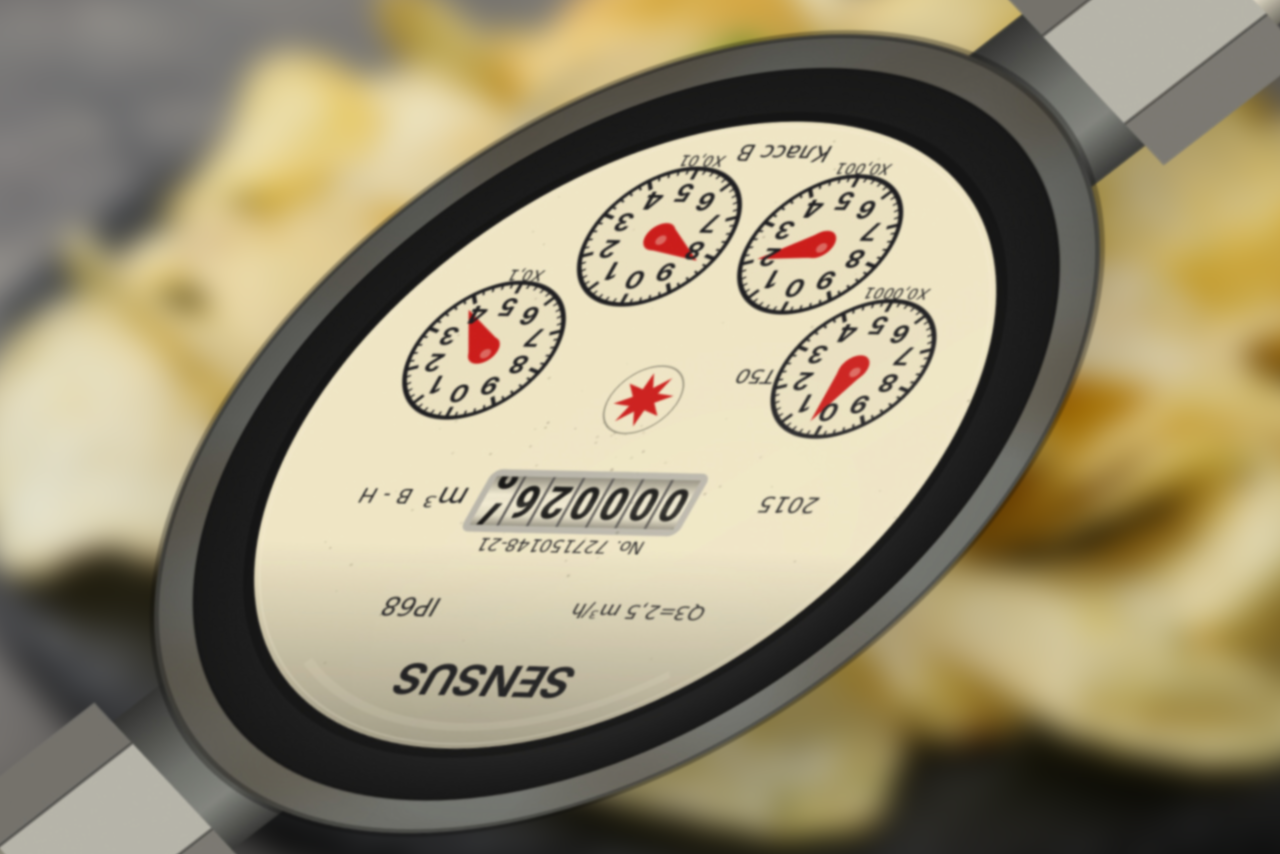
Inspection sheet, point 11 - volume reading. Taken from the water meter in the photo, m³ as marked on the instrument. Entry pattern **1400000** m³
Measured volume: **267.3820** m³
